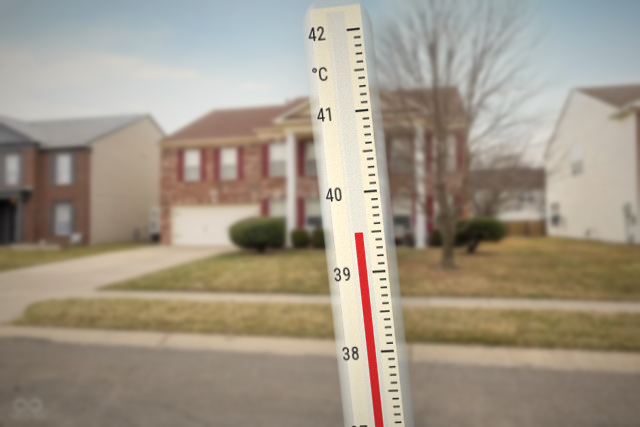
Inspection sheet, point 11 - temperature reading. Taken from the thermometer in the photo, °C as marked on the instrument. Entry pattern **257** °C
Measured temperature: **39.5** °C
